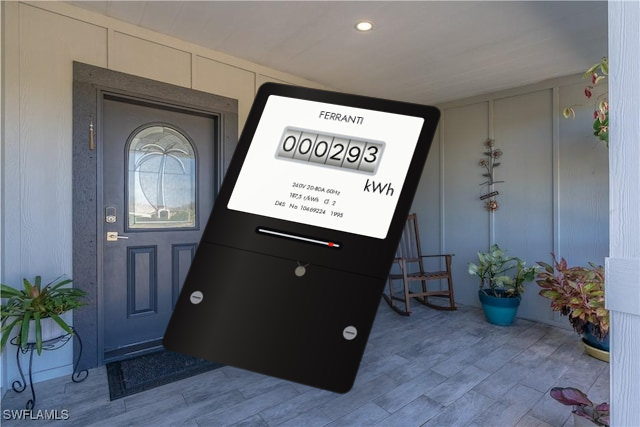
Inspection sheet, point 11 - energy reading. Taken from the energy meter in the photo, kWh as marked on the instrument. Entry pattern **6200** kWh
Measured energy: **293** kWh
